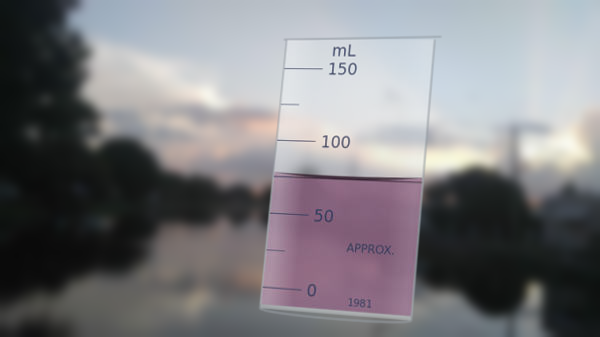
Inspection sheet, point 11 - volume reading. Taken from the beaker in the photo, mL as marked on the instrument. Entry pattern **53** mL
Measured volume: **75** mL
